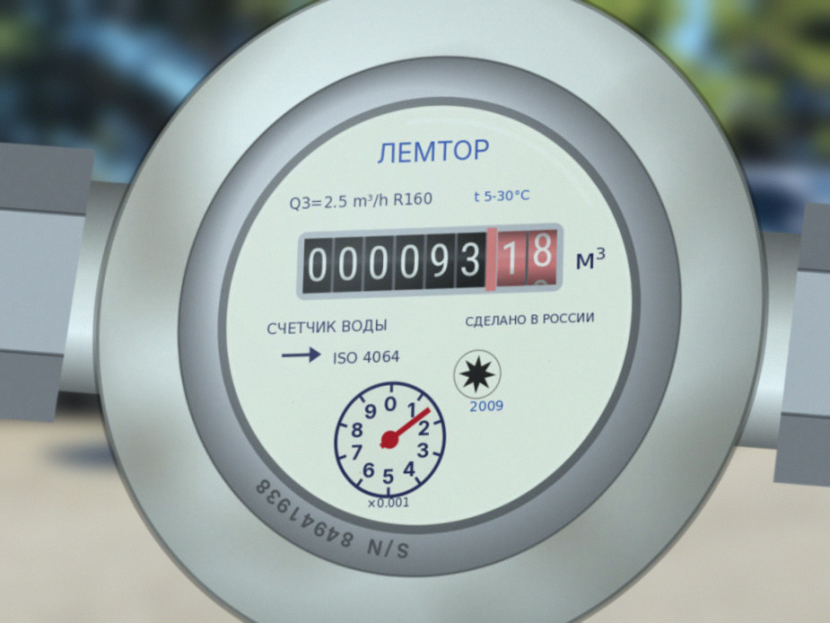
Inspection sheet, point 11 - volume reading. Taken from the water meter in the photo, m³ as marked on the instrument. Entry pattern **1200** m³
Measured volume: **93.181** m³
